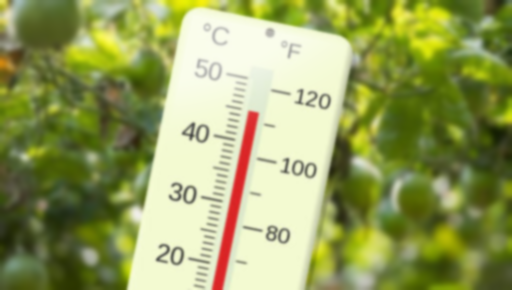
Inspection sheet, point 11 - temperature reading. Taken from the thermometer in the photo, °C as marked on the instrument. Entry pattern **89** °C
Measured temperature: **45** °C
